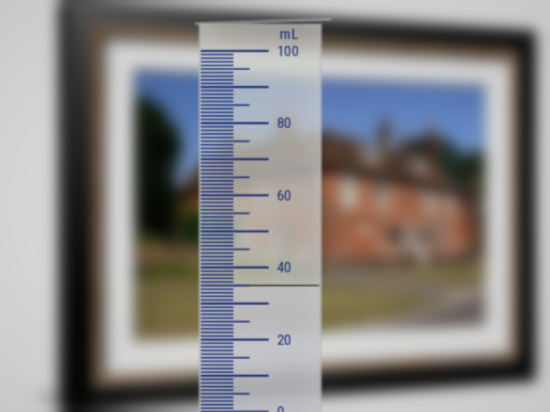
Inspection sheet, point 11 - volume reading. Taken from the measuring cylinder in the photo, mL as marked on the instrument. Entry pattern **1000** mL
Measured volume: **35** mL
